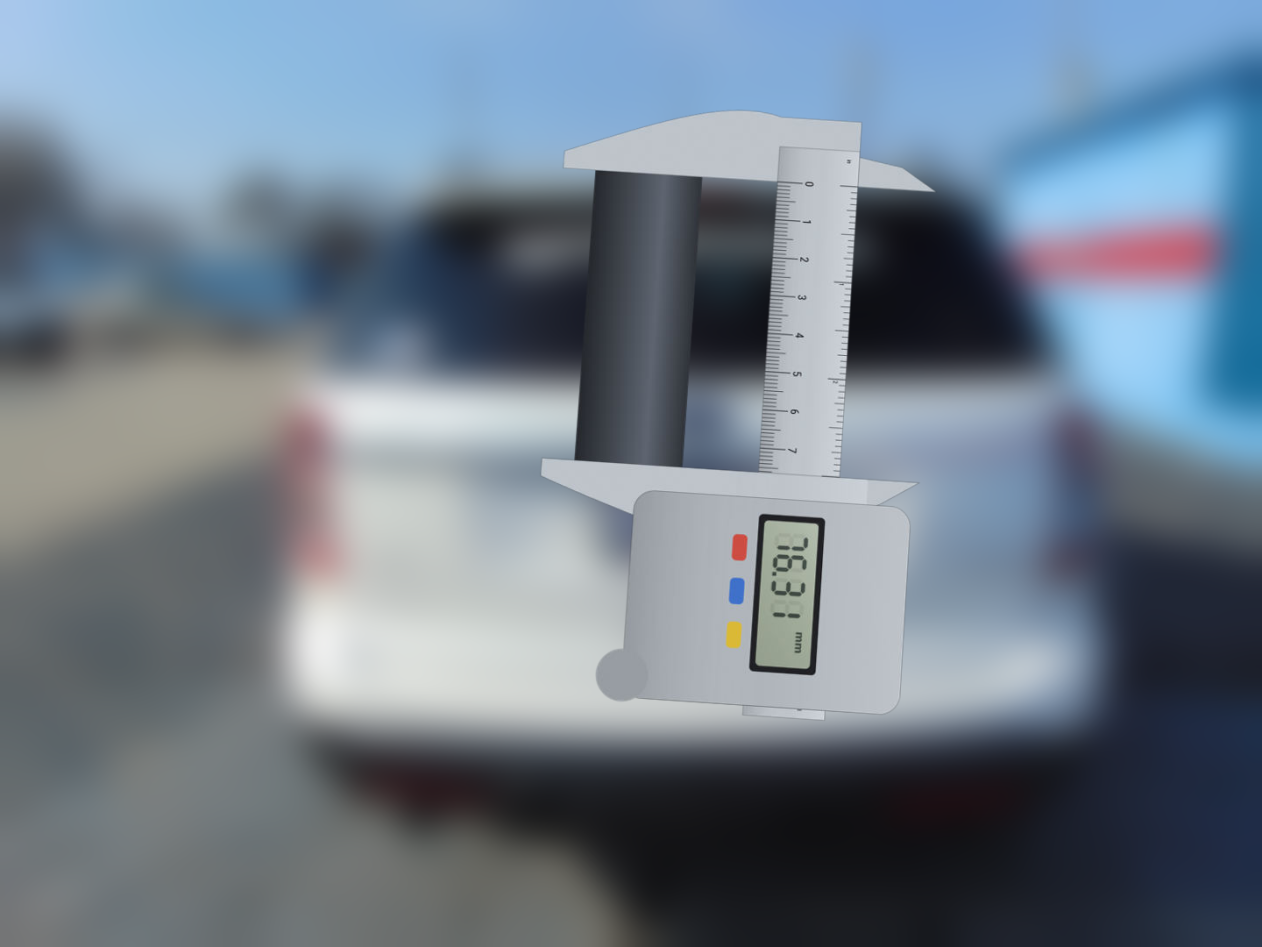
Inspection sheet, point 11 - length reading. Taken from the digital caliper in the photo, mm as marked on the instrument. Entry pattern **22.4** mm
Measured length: **76.31** mm
